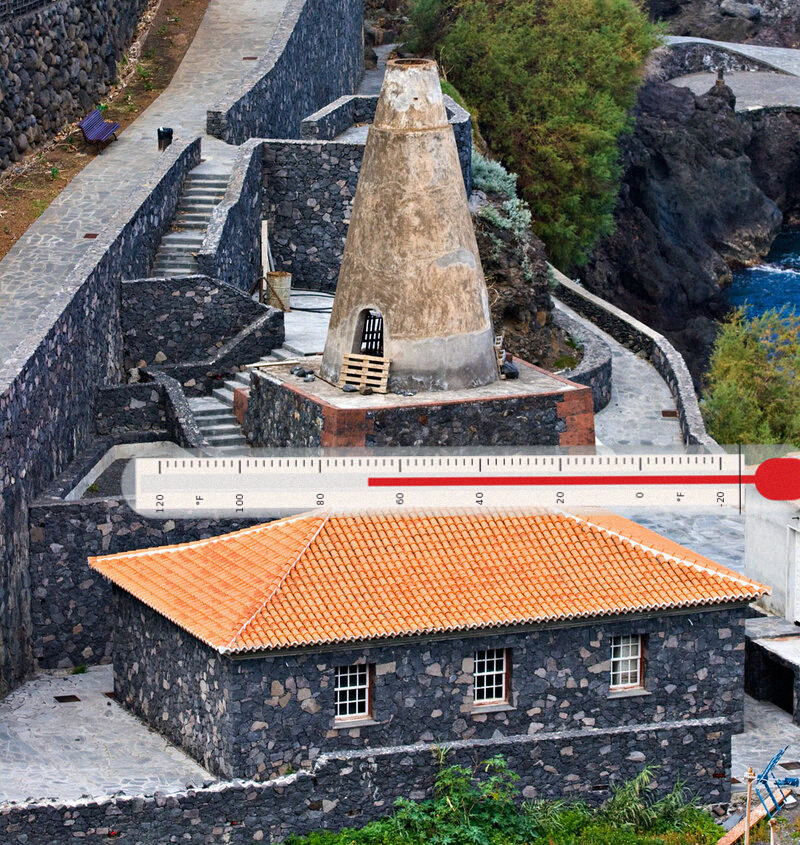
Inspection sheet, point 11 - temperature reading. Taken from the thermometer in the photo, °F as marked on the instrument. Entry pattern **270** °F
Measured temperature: **68** °F
